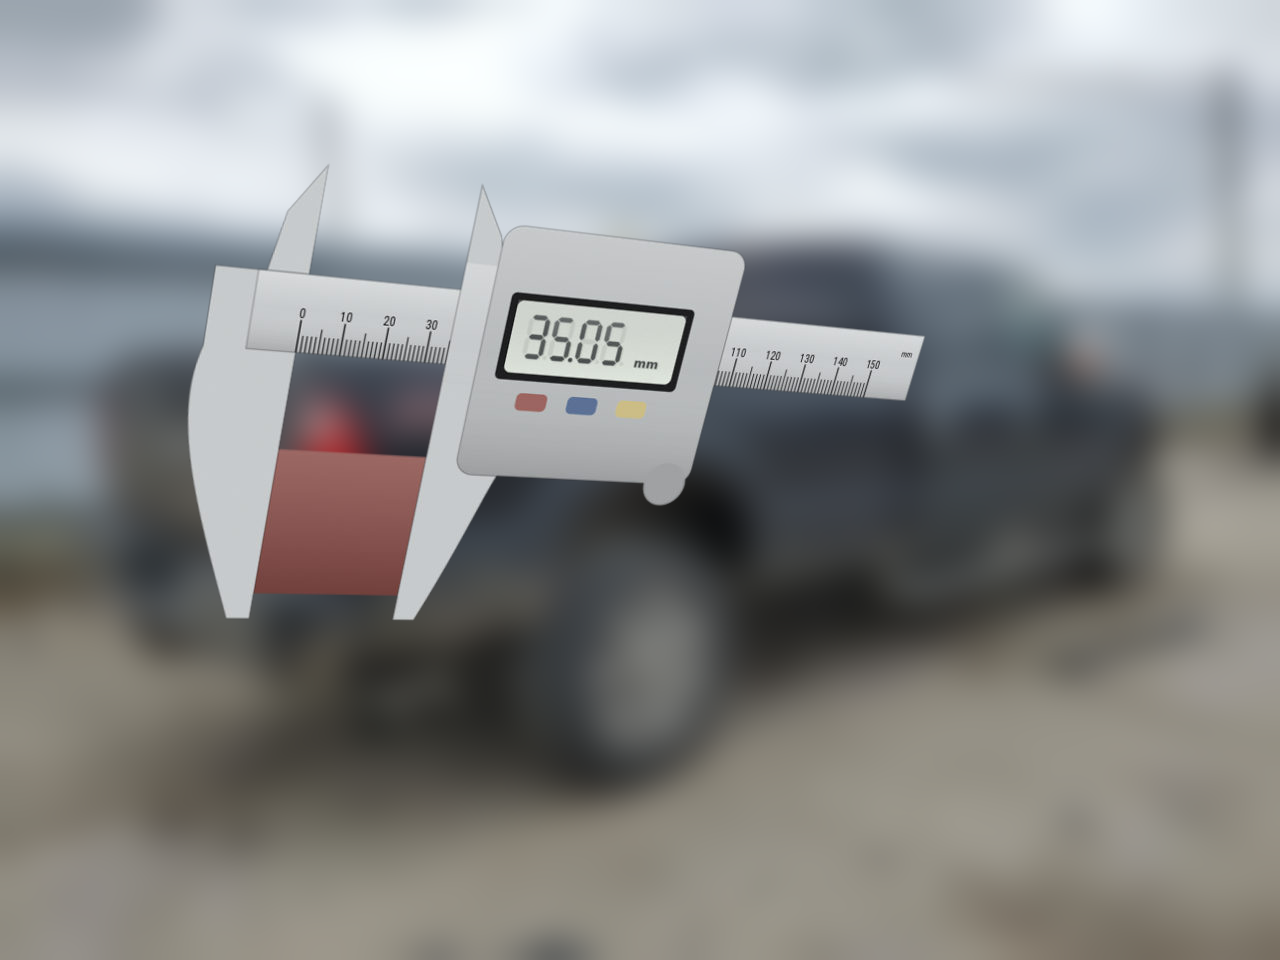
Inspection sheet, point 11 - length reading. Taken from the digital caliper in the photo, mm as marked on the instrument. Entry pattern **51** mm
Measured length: **35.05** mm
